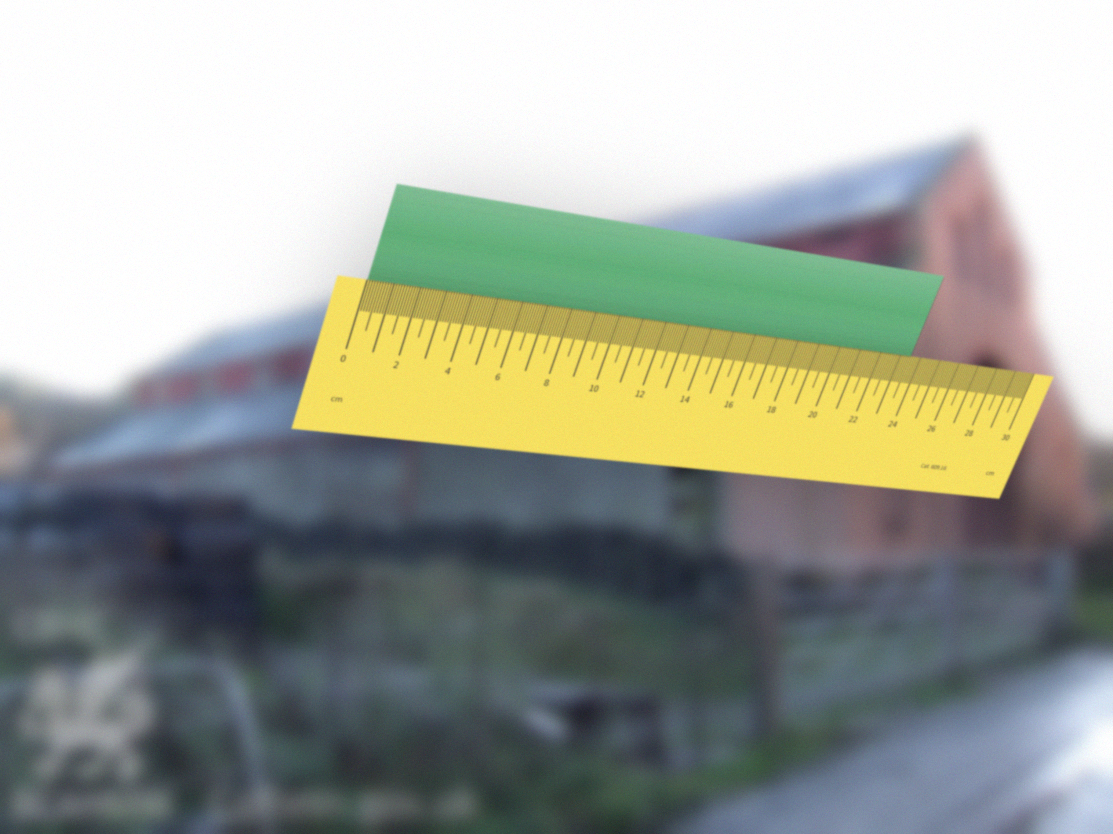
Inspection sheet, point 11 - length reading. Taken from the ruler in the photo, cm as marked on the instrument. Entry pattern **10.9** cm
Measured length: **23.5** cm
